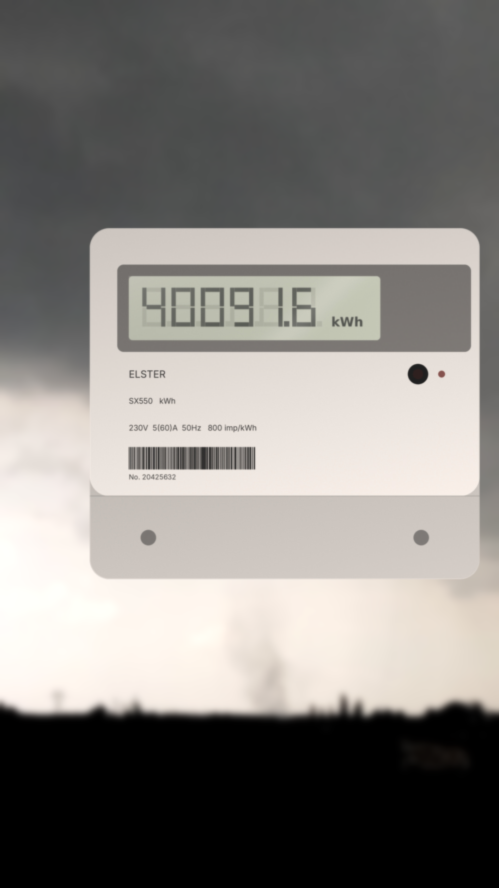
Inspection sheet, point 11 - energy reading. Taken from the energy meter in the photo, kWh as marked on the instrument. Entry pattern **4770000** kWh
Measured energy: **40091.6** kWh
